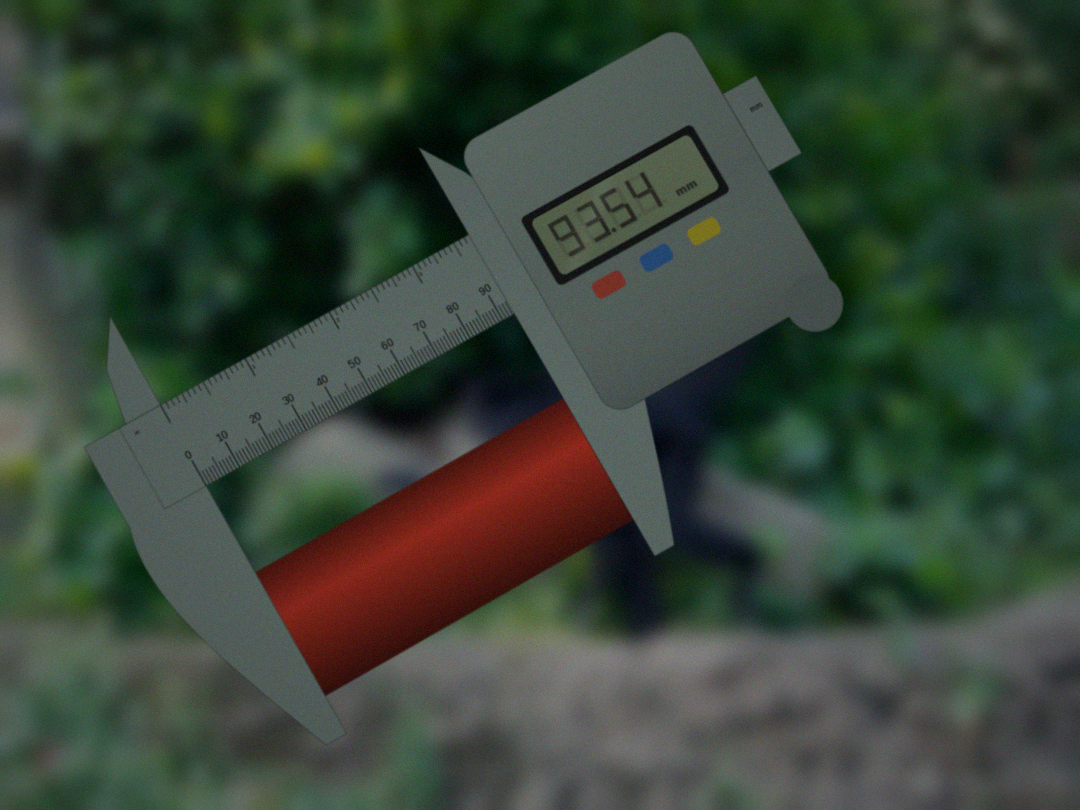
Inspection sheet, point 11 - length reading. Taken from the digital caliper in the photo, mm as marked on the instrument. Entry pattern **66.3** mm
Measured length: **93.54** mm
